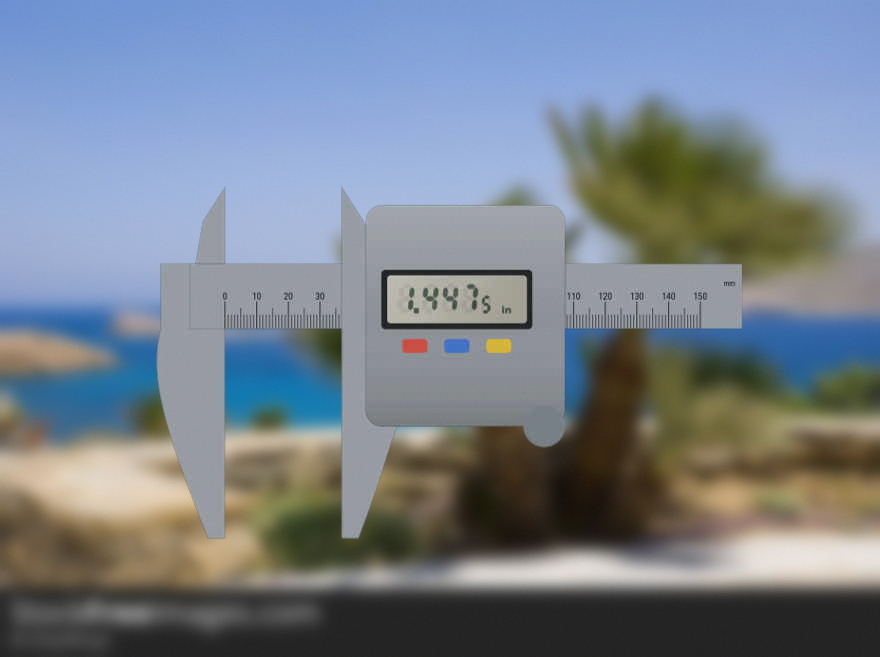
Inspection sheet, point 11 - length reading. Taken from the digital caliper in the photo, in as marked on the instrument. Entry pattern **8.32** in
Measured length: **1.4475** in
